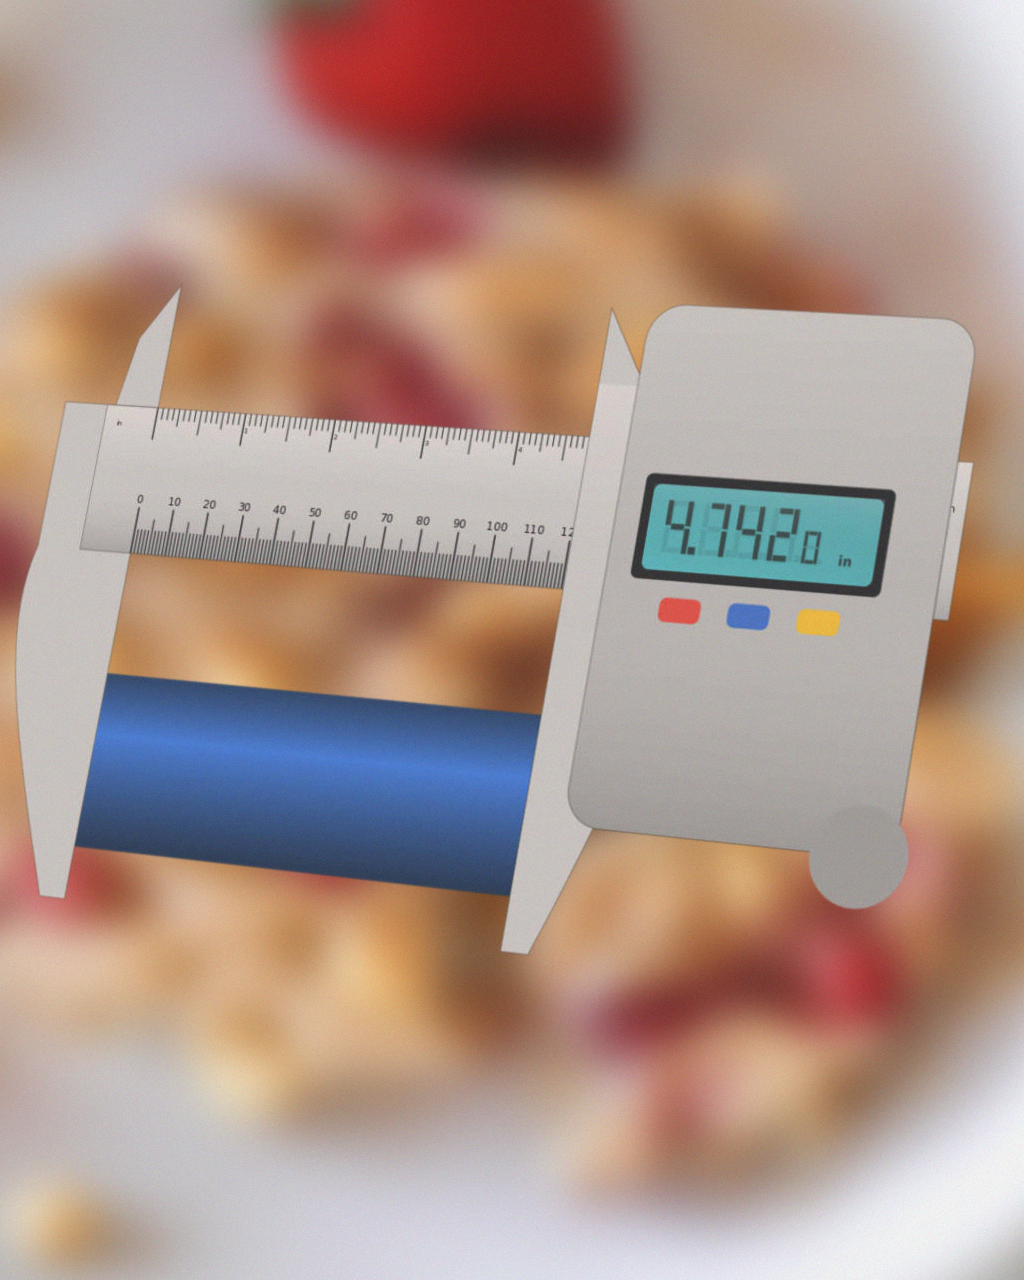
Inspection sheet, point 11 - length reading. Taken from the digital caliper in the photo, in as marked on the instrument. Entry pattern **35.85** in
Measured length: **4.7420** in
